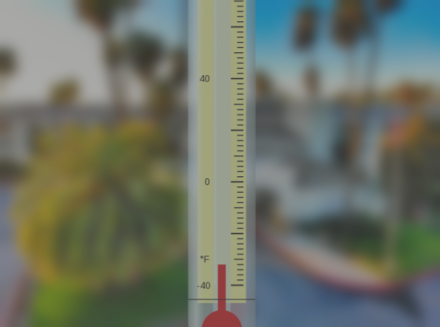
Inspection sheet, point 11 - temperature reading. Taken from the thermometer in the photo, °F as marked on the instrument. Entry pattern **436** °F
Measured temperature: **-32** °F
